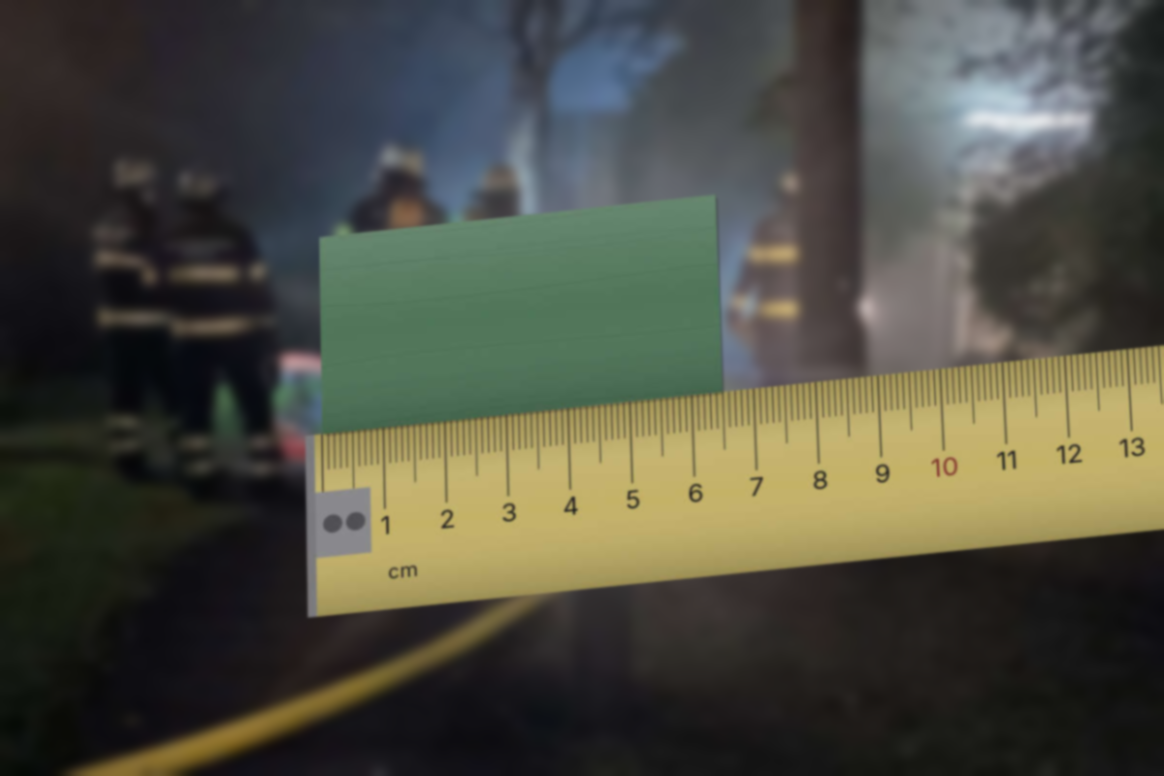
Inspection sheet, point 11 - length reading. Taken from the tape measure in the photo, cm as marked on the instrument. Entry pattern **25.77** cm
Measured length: **6.5** cm
